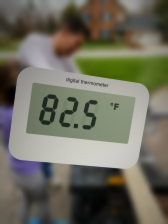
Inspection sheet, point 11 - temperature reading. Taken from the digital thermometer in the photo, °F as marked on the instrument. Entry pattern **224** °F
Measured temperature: **82.5** °F
